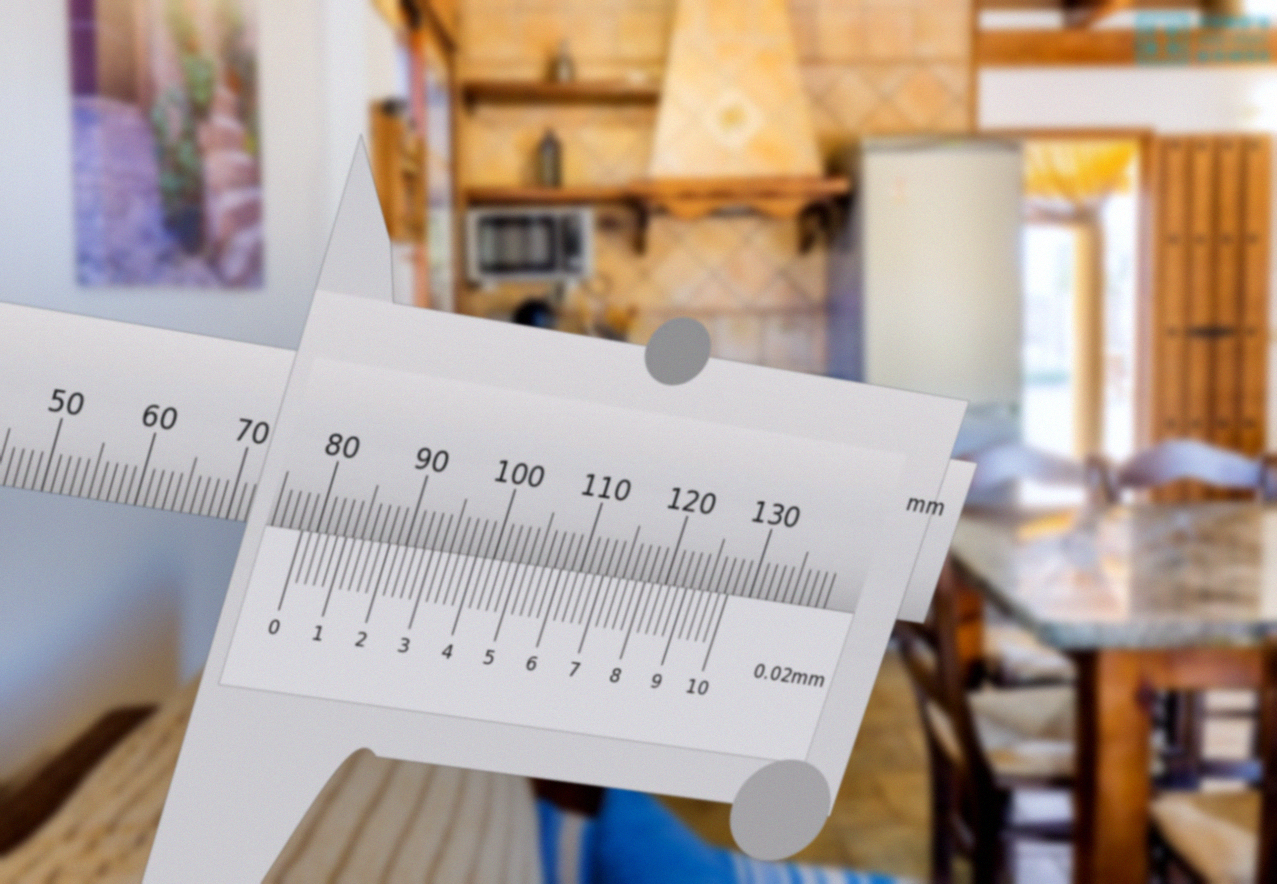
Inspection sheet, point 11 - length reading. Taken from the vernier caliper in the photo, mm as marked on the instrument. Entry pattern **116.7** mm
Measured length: **78.4** mm
